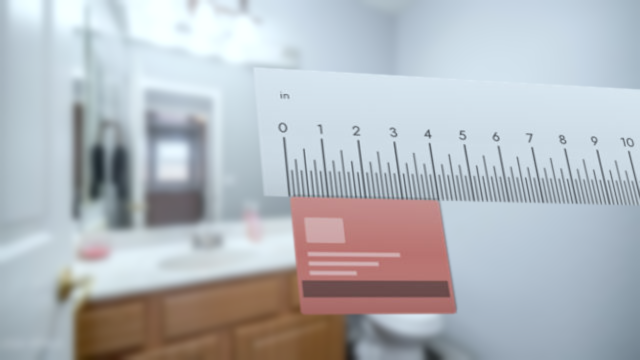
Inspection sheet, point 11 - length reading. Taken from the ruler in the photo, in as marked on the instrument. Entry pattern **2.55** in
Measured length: **4** in
